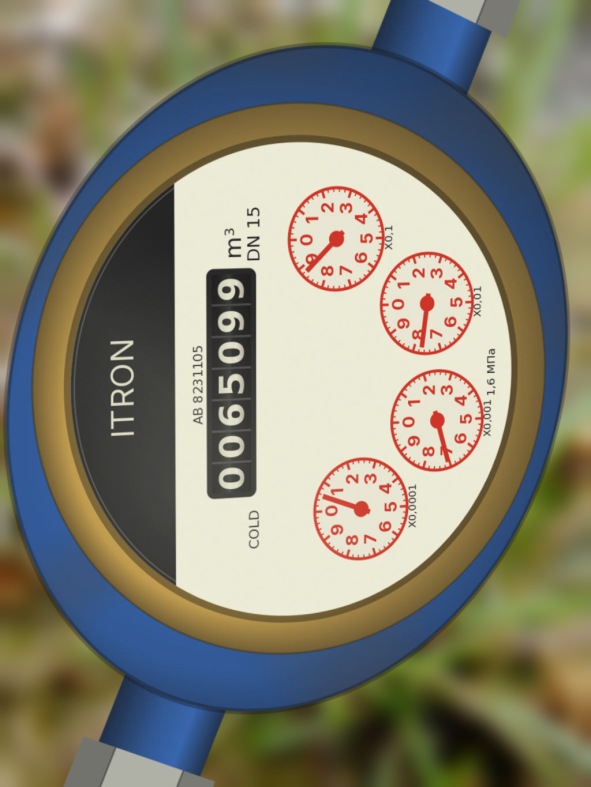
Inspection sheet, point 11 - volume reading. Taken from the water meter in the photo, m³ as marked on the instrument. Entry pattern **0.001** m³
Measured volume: **65099.8770** m³
